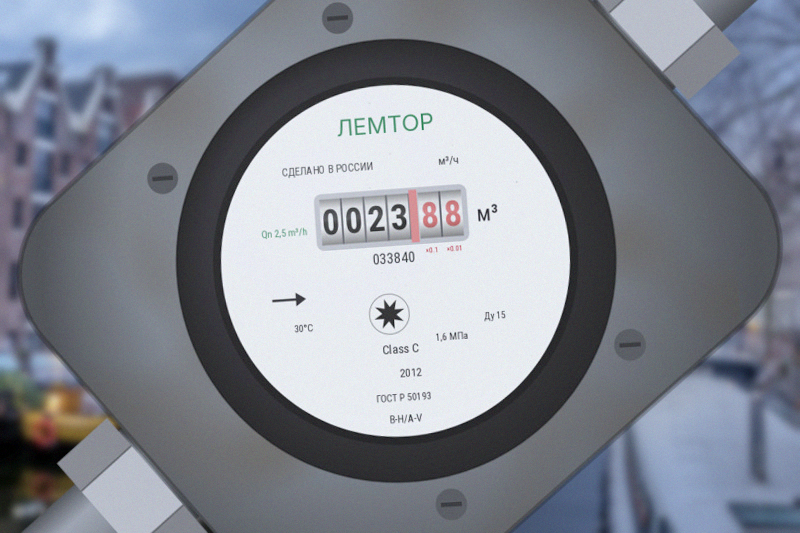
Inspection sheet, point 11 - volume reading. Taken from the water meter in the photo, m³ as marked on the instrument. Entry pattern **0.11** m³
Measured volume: **23.88** m³
